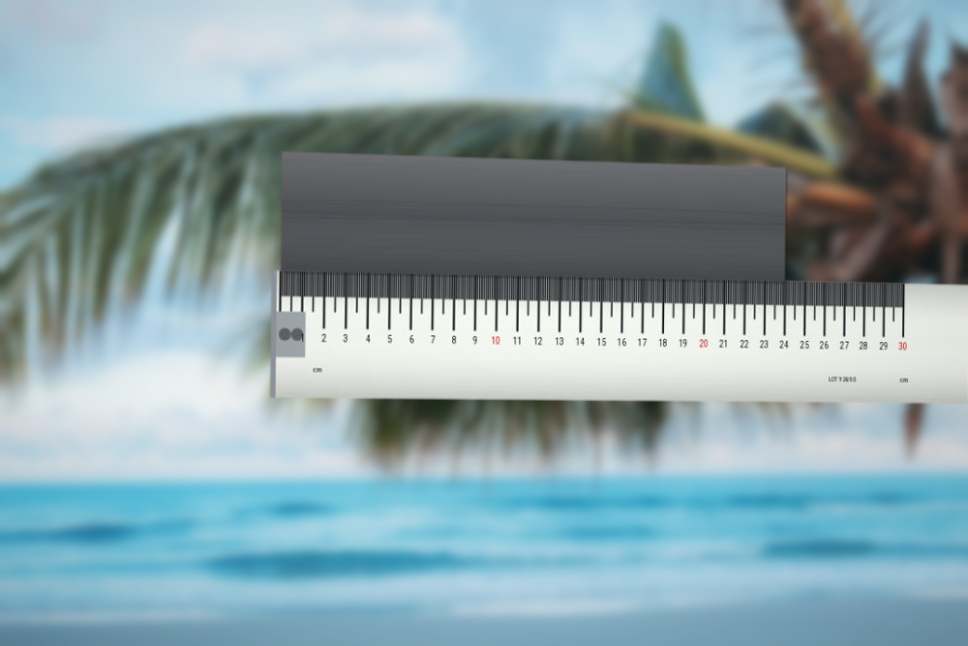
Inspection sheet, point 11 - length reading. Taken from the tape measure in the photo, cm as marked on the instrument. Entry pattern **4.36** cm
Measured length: **24** cm
